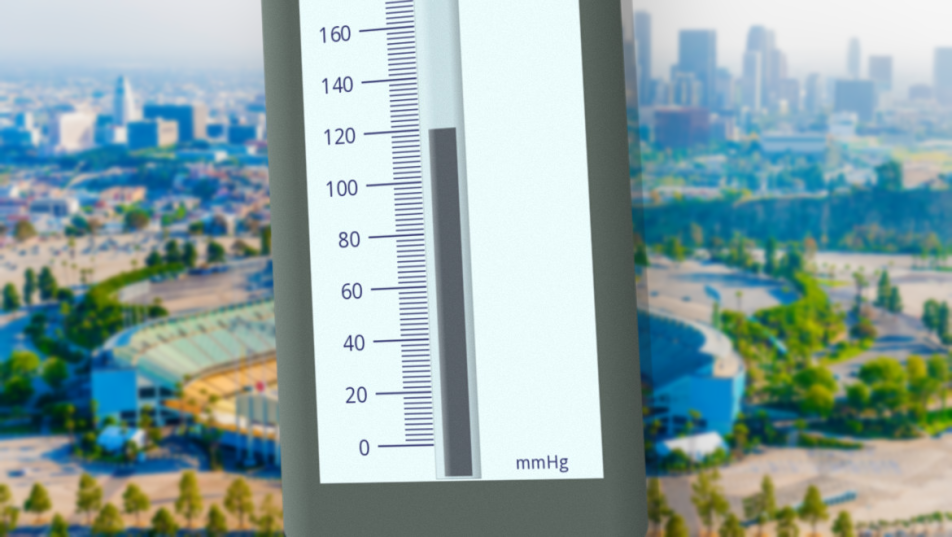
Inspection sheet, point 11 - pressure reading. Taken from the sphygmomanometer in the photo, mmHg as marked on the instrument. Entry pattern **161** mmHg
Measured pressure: **120** mmHg
